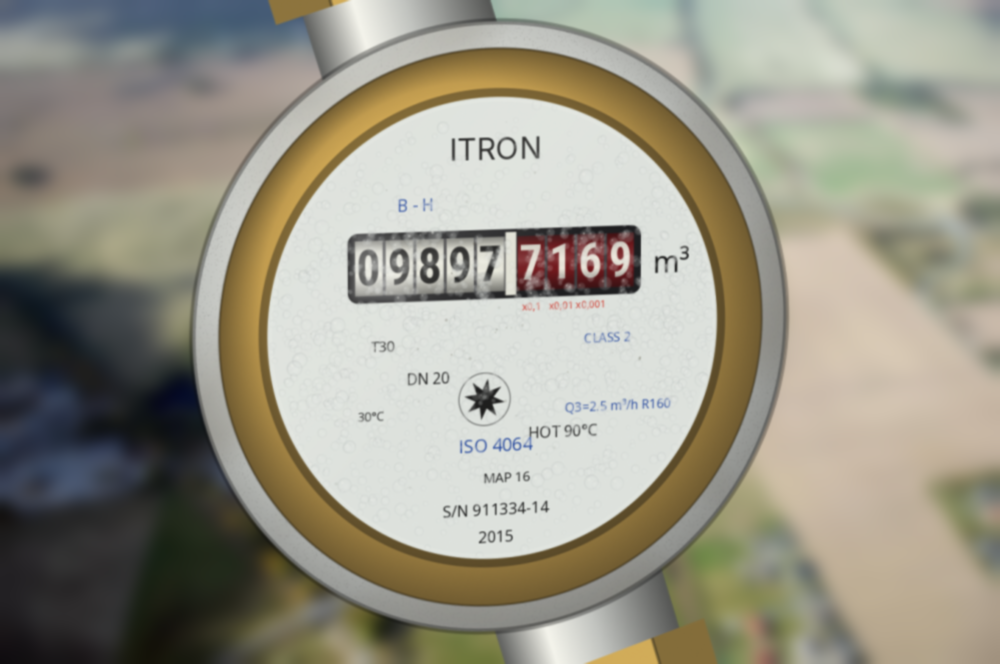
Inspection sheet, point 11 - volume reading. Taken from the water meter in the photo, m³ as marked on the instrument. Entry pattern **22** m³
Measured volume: **9897.7169** m³
